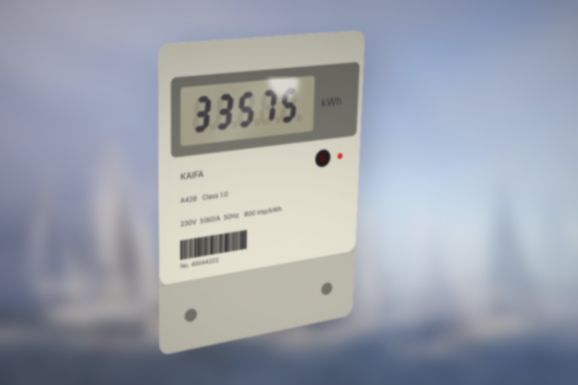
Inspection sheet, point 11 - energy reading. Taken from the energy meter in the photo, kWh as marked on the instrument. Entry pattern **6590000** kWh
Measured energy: **33575** kWh
